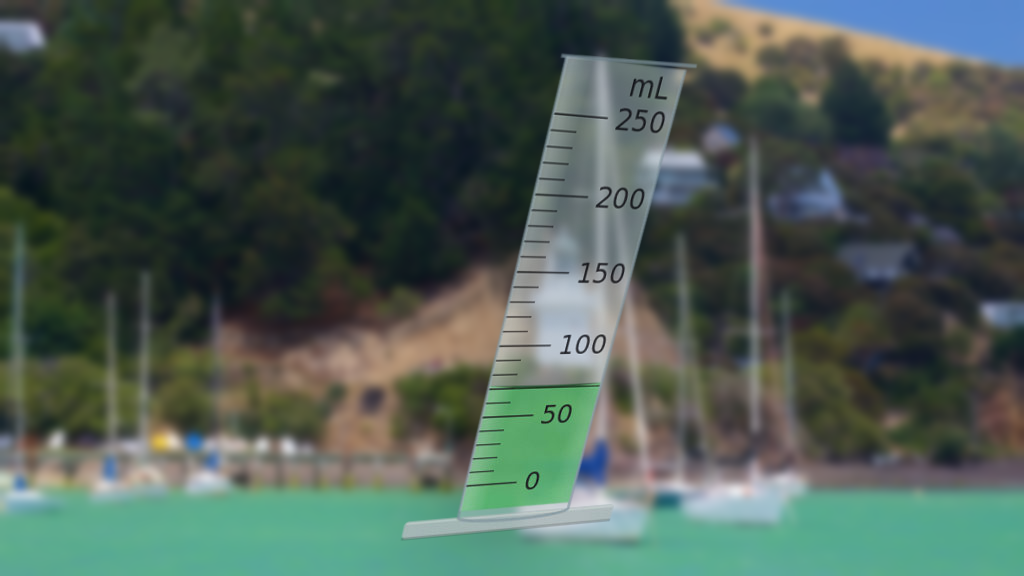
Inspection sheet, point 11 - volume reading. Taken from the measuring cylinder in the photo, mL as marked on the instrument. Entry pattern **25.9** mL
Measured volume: **70** mL
